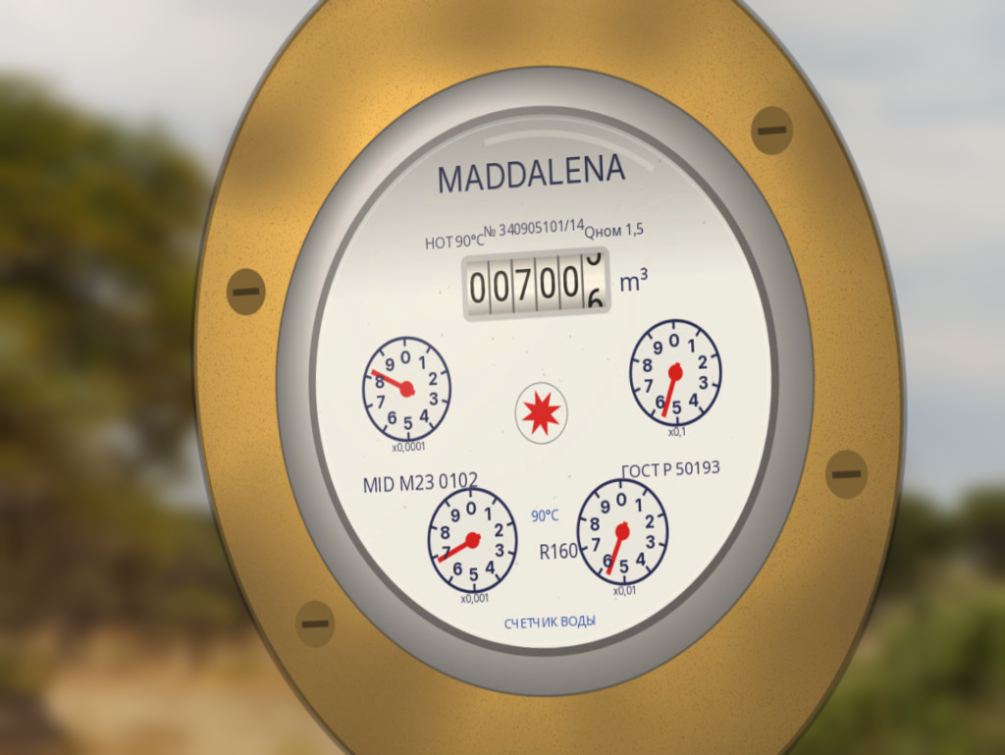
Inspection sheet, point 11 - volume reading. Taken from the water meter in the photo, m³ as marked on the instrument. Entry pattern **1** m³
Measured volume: **7005.5568** m³
